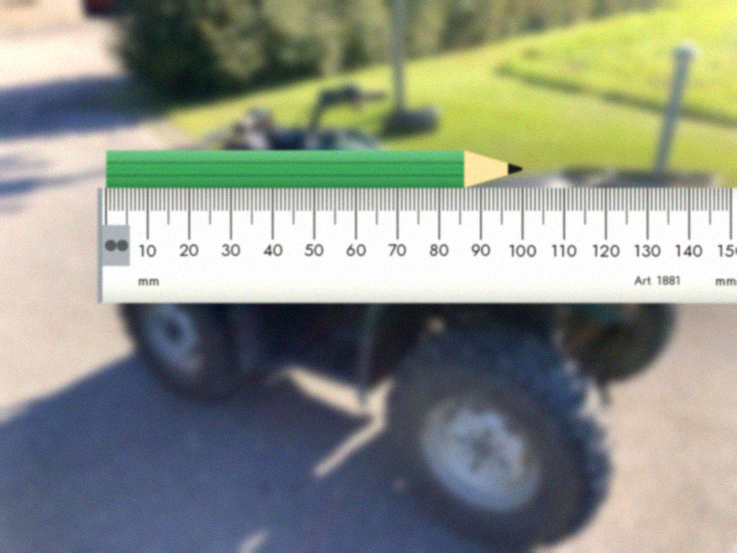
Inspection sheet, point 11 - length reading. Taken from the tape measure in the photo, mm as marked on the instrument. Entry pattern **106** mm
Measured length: **100** mm
